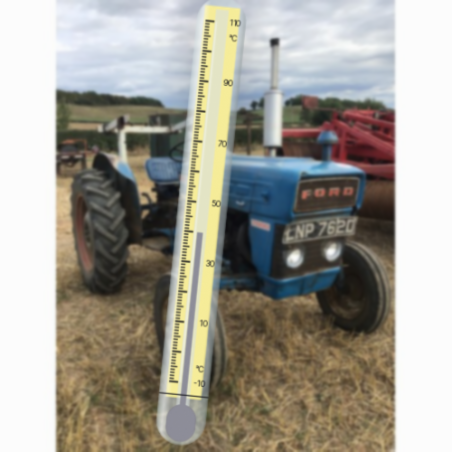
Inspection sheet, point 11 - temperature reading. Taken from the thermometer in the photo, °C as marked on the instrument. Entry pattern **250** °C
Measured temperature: **40** °C
